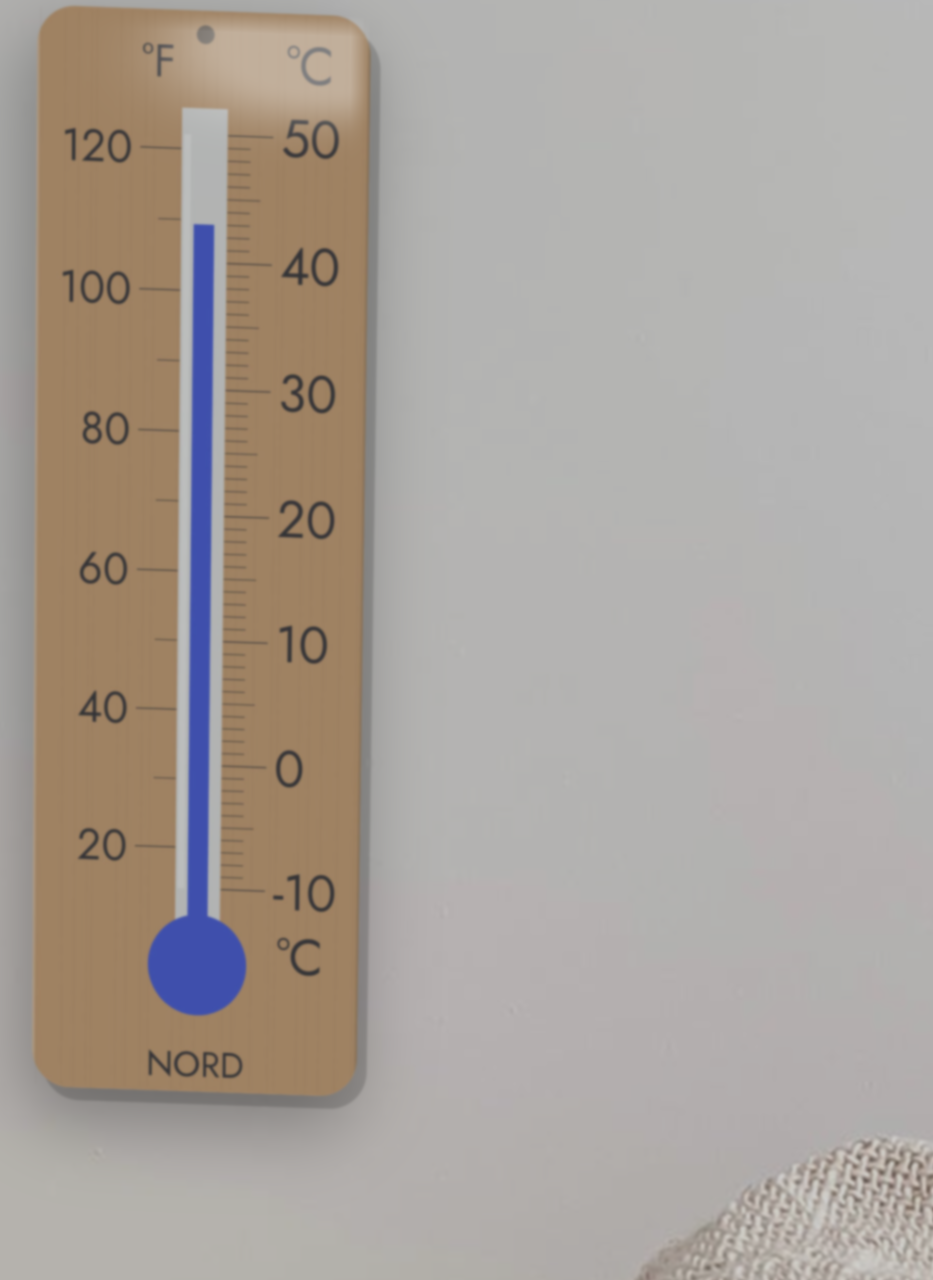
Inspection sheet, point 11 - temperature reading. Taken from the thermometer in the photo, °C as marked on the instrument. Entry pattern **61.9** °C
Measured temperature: **43** °C
